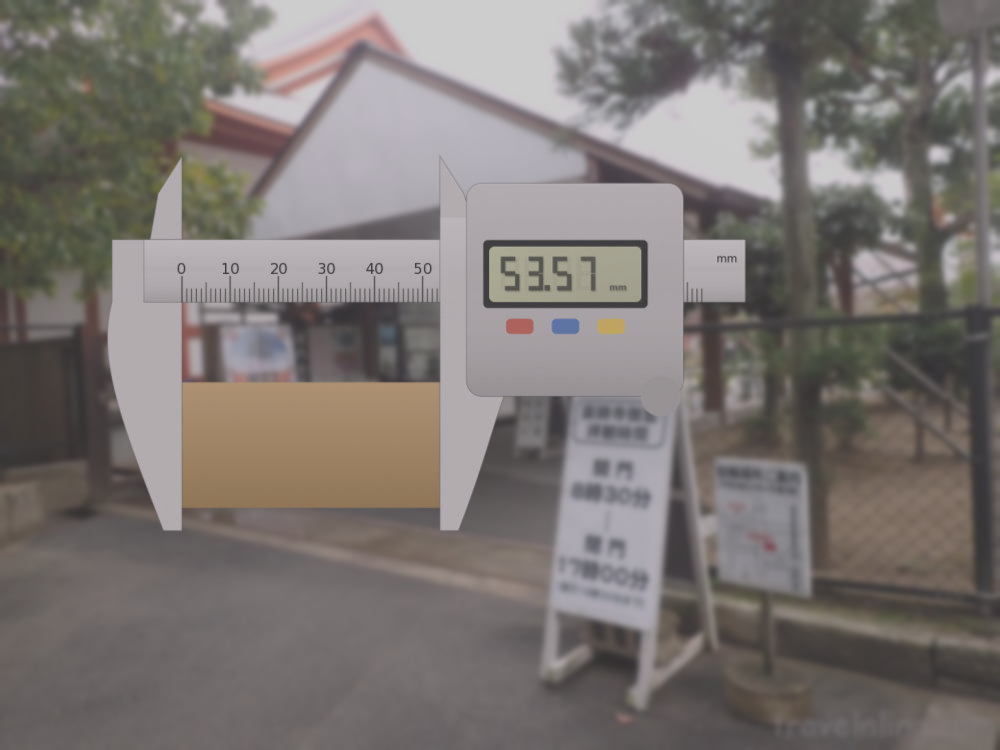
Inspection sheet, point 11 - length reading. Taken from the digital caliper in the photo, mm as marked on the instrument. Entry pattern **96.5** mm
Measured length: **53.57** mm
